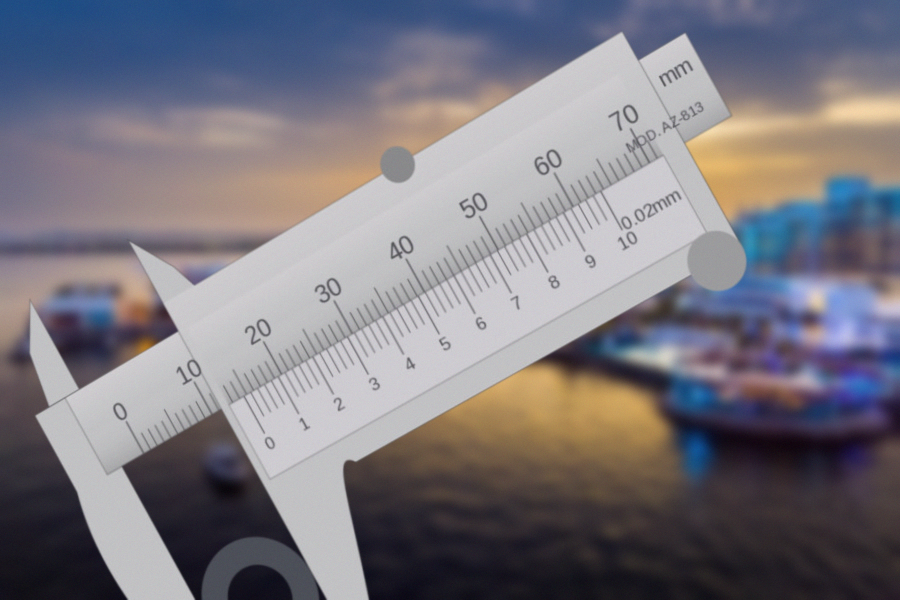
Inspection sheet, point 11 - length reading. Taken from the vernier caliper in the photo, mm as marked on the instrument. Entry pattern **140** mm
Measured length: **14.6** mm
